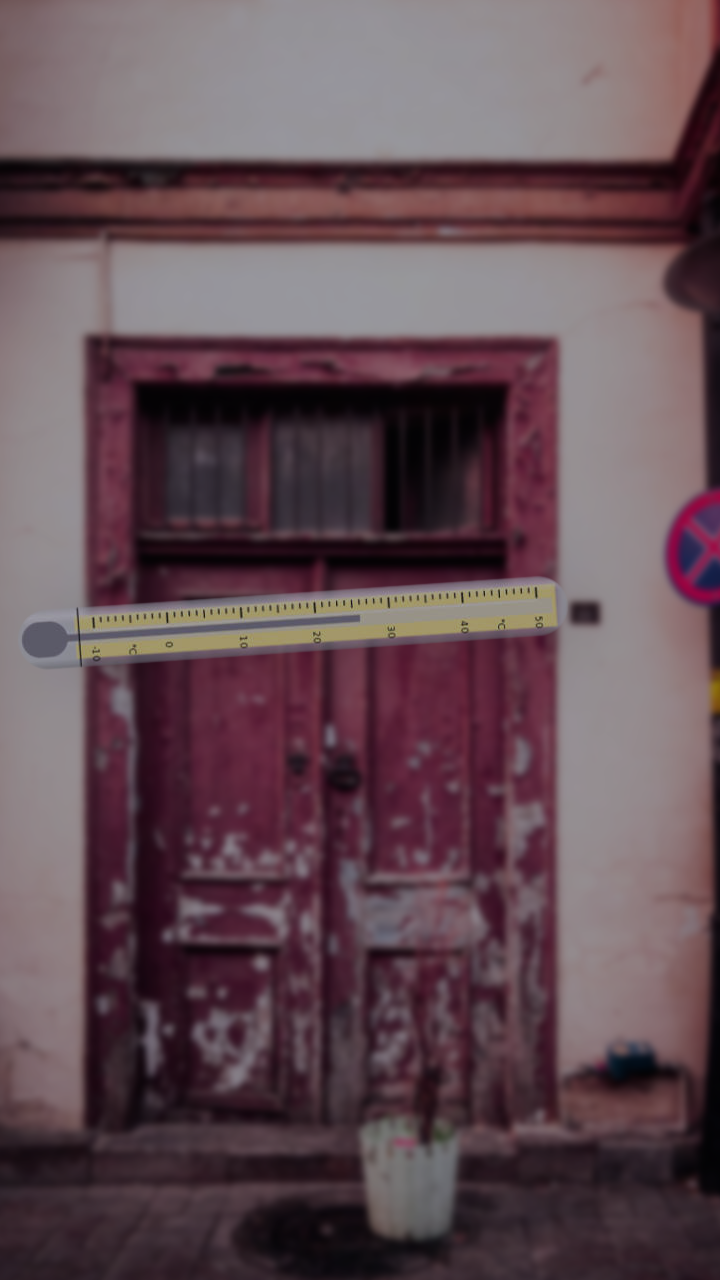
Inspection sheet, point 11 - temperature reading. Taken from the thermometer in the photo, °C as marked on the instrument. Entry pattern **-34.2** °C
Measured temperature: **26** °C
